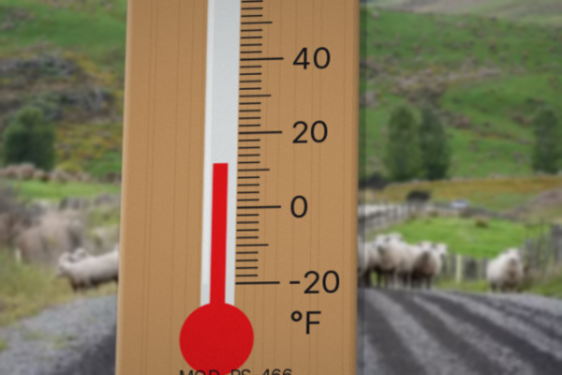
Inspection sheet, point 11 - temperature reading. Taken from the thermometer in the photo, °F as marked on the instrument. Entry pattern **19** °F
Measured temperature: **12** °F
